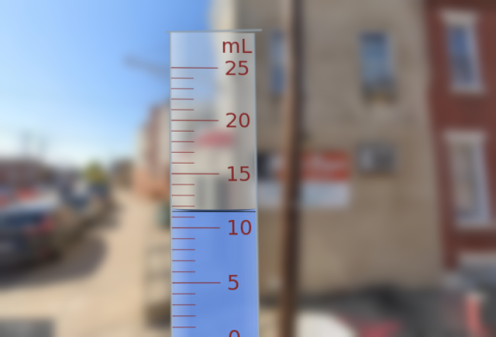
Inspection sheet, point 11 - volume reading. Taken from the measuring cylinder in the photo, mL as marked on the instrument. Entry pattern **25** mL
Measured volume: **11.5** mL
